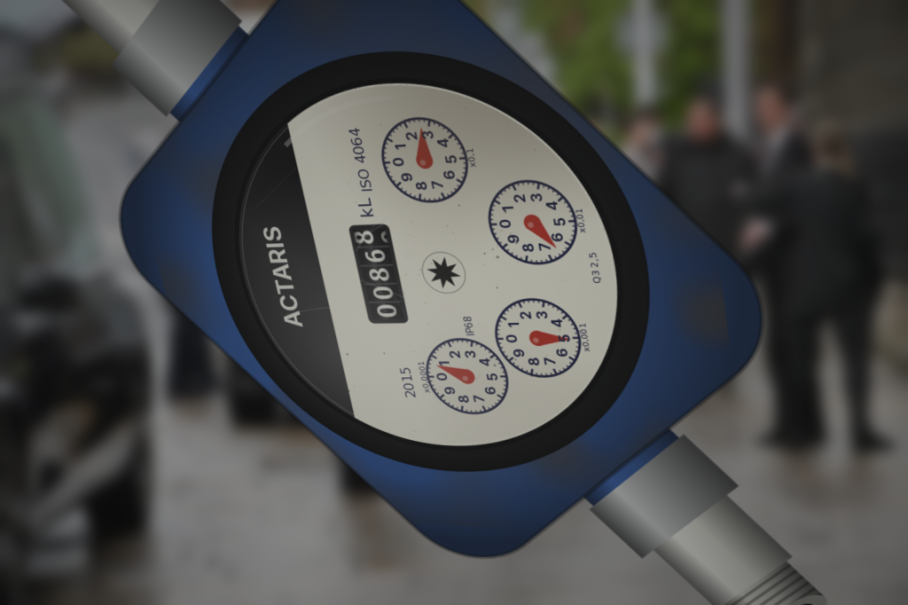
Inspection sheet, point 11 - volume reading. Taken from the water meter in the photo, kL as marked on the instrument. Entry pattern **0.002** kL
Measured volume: **868.2650** kL
